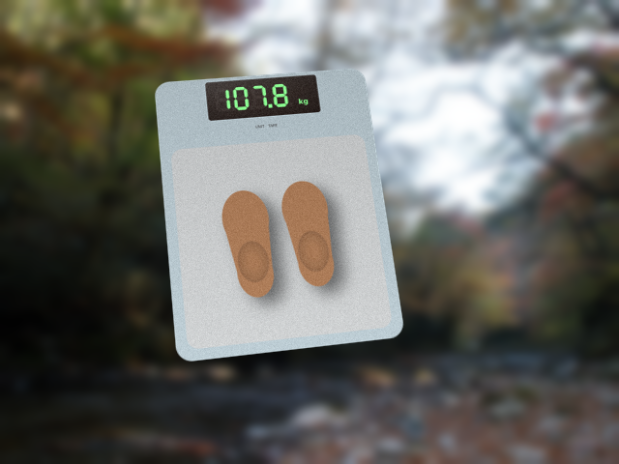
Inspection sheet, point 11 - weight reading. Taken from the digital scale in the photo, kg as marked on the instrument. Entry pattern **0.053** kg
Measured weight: **107.8** kg
